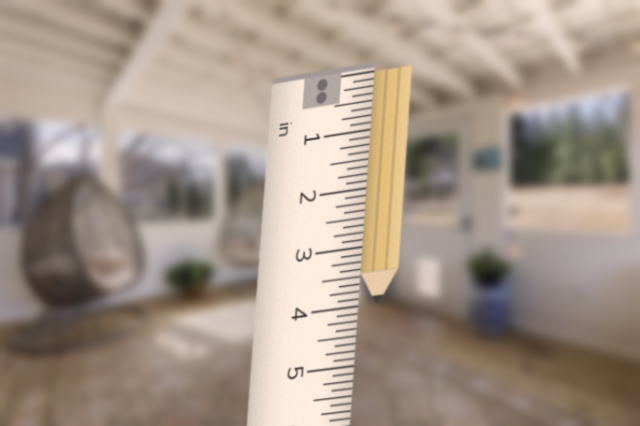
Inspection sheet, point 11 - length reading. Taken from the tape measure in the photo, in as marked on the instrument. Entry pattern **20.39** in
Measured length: **4** in
